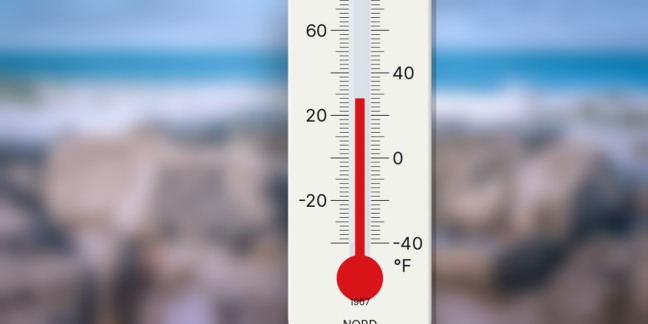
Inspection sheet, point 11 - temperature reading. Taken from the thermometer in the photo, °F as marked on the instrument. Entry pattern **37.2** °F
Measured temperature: **28** °F
